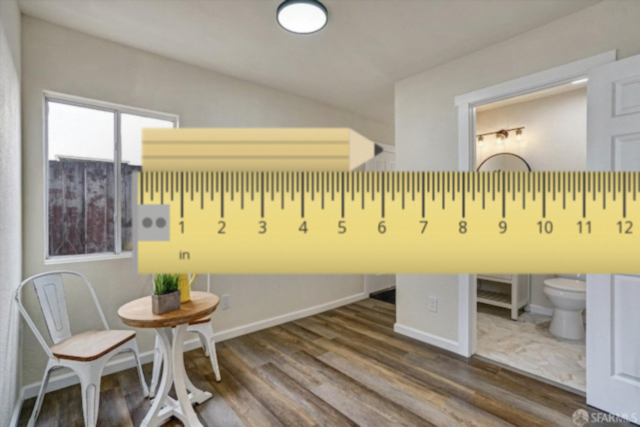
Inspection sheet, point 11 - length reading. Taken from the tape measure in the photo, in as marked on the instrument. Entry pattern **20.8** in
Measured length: **6** in
